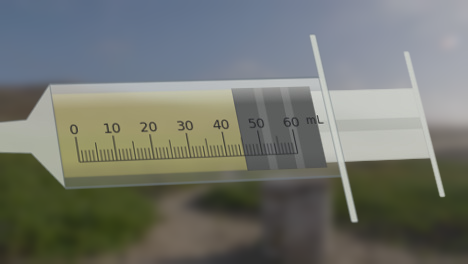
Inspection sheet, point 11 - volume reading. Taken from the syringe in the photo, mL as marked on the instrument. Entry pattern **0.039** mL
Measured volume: **45** mL
